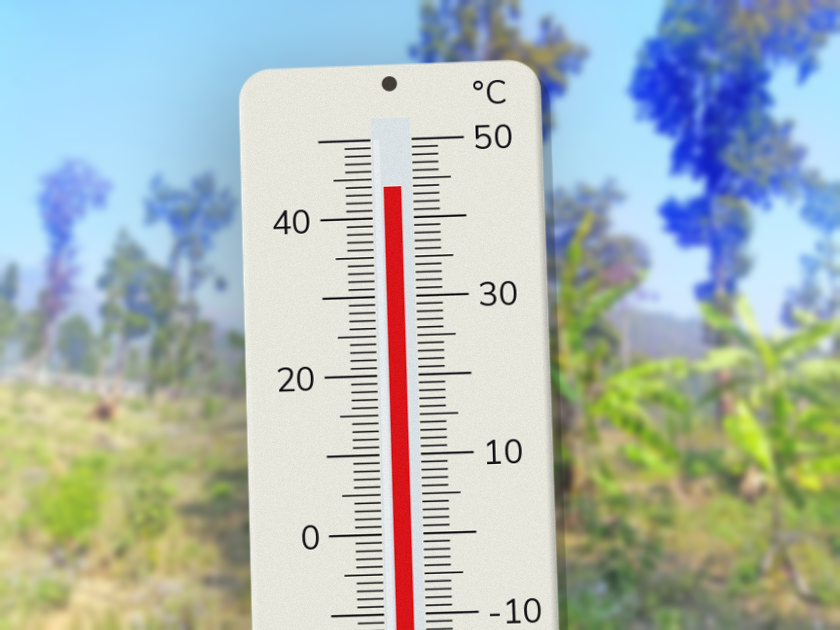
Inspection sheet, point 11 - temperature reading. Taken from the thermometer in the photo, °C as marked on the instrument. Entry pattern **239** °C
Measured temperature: **44** °C
